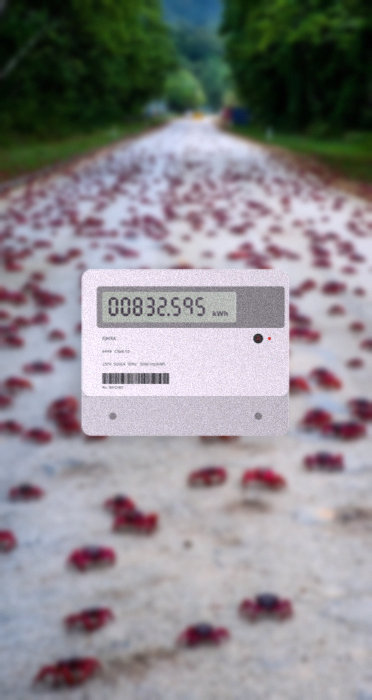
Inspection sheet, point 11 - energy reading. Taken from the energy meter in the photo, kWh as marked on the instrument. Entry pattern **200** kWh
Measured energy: **832.595** kWh
